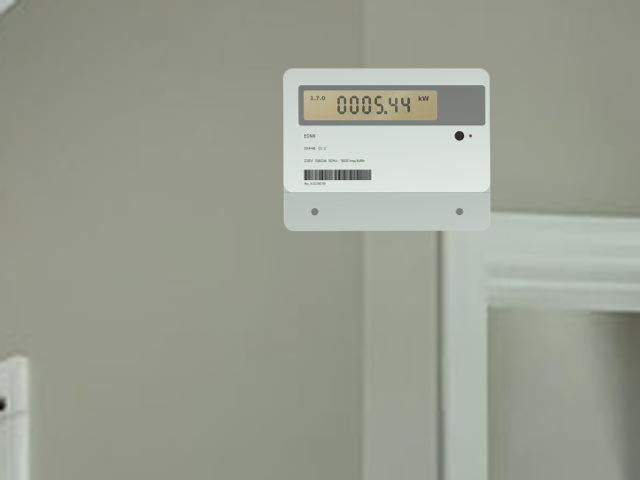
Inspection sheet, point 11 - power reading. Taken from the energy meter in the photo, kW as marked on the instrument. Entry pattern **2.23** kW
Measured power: **5.44** kW
